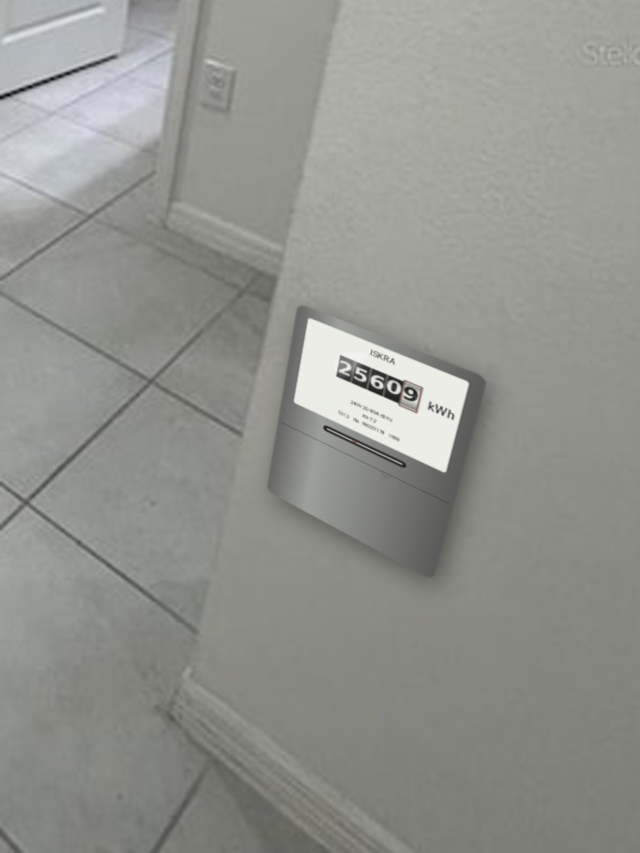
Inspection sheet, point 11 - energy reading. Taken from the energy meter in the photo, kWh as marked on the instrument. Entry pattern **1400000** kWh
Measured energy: **2560.9** kWh
